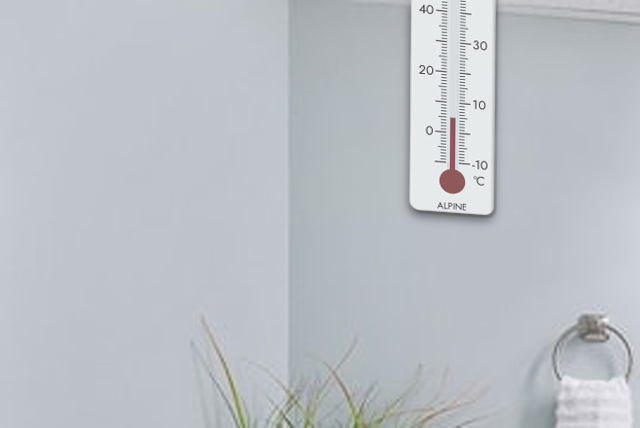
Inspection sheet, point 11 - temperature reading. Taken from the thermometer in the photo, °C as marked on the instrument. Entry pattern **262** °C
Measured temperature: **5** °C
